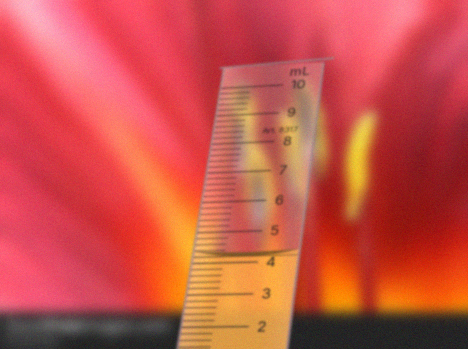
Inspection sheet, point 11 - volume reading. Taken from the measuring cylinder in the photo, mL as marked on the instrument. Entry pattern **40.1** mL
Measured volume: **4.2** mL
